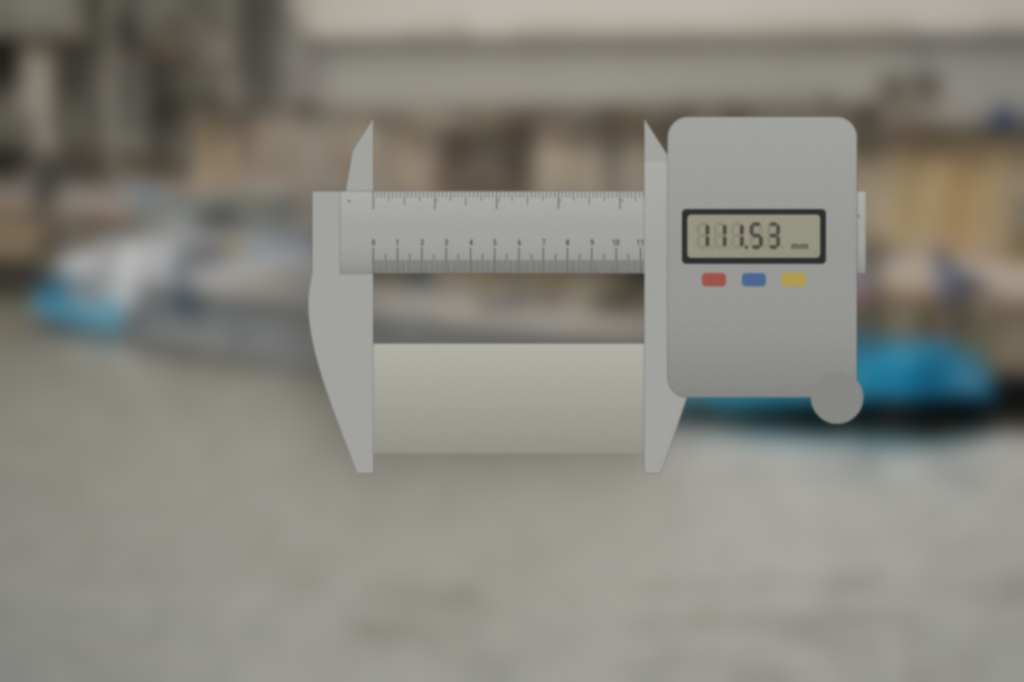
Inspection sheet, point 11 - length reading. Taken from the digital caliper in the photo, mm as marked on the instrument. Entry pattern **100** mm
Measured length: **111.53** mm
